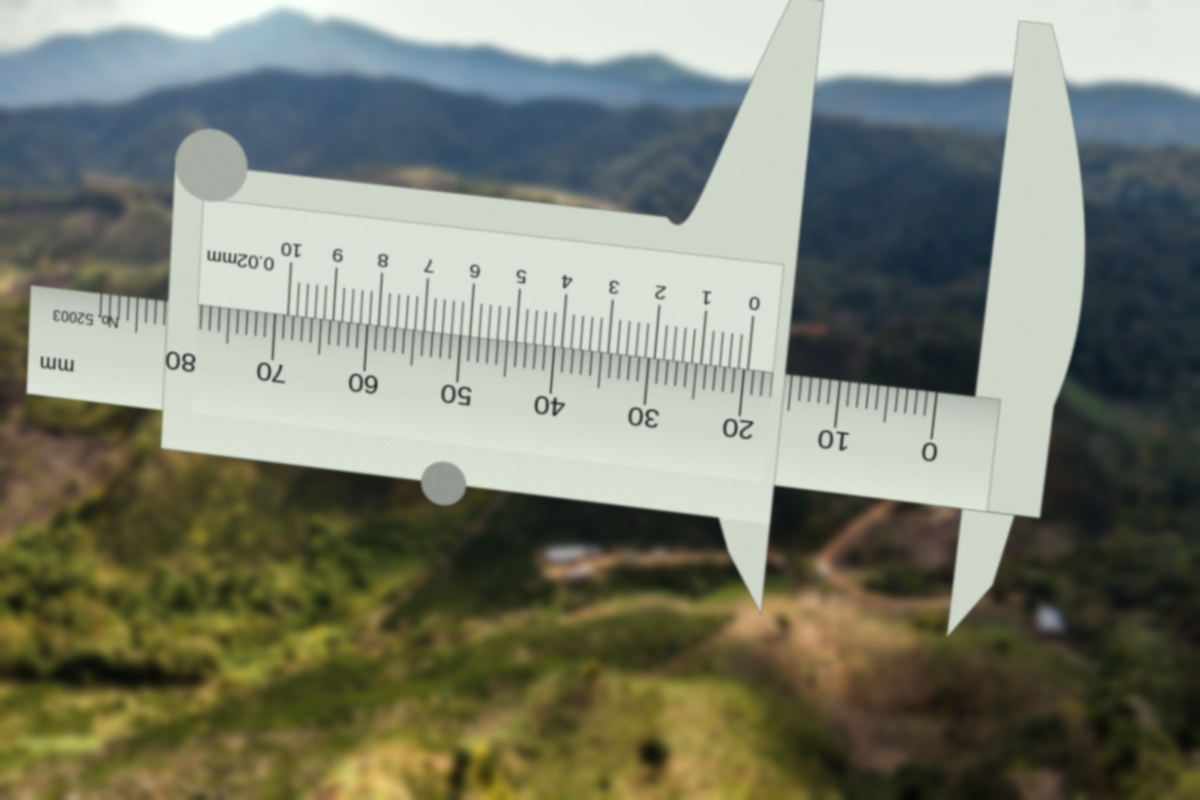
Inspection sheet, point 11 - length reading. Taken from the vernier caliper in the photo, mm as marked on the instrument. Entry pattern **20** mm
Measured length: **19.6** mm
